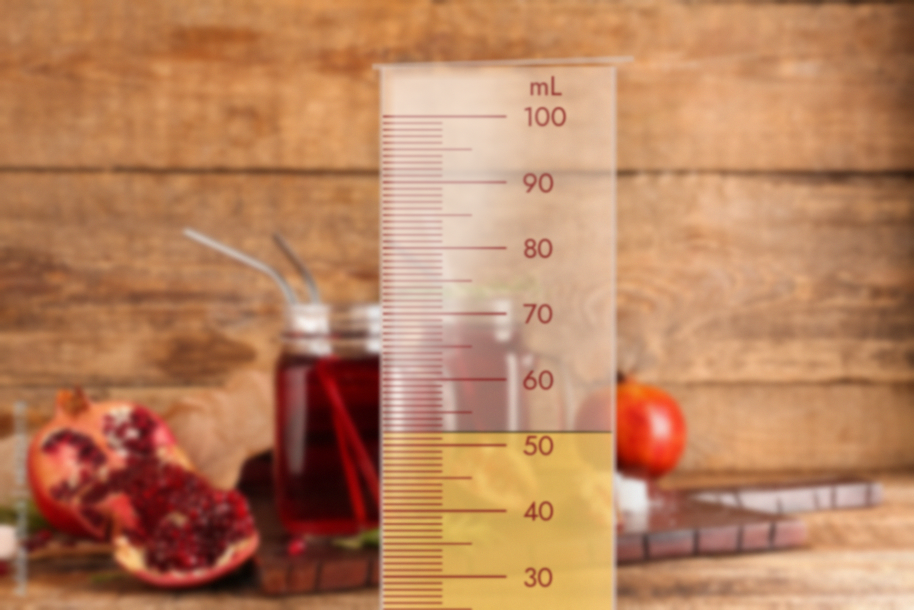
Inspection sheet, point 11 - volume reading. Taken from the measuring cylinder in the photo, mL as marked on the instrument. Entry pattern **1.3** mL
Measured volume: **52** mL
